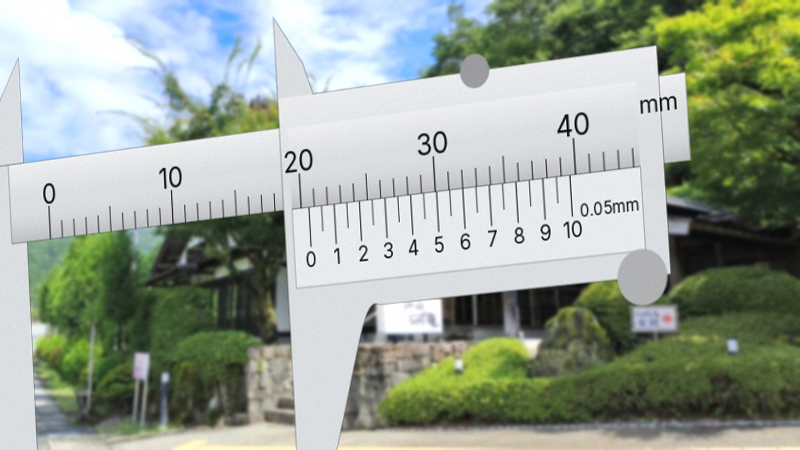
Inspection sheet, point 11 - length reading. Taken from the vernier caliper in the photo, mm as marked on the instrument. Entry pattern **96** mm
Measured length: **20.6** mm
